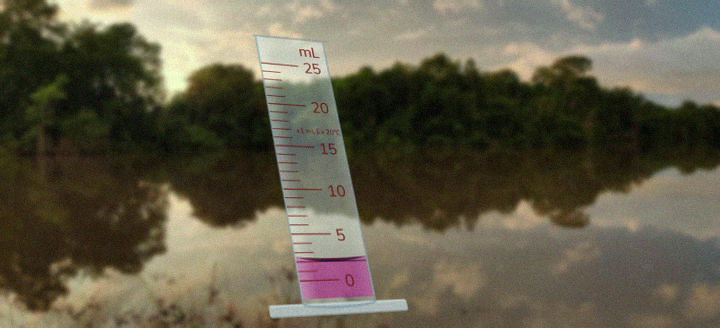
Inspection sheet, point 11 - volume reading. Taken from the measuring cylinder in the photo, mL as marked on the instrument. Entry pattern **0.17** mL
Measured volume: **2** mL
